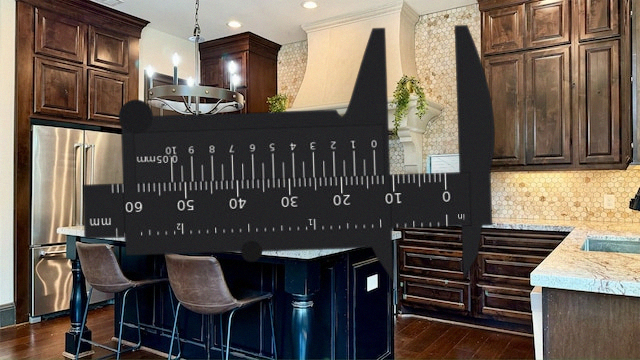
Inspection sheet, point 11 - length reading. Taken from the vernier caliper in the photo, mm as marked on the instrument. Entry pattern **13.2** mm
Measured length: **13.5** mm
